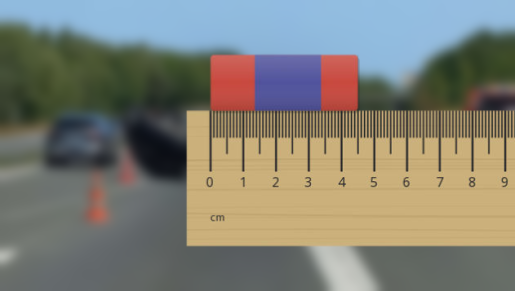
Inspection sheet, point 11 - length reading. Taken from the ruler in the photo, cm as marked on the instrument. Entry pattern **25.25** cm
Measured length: **4.5** cm
